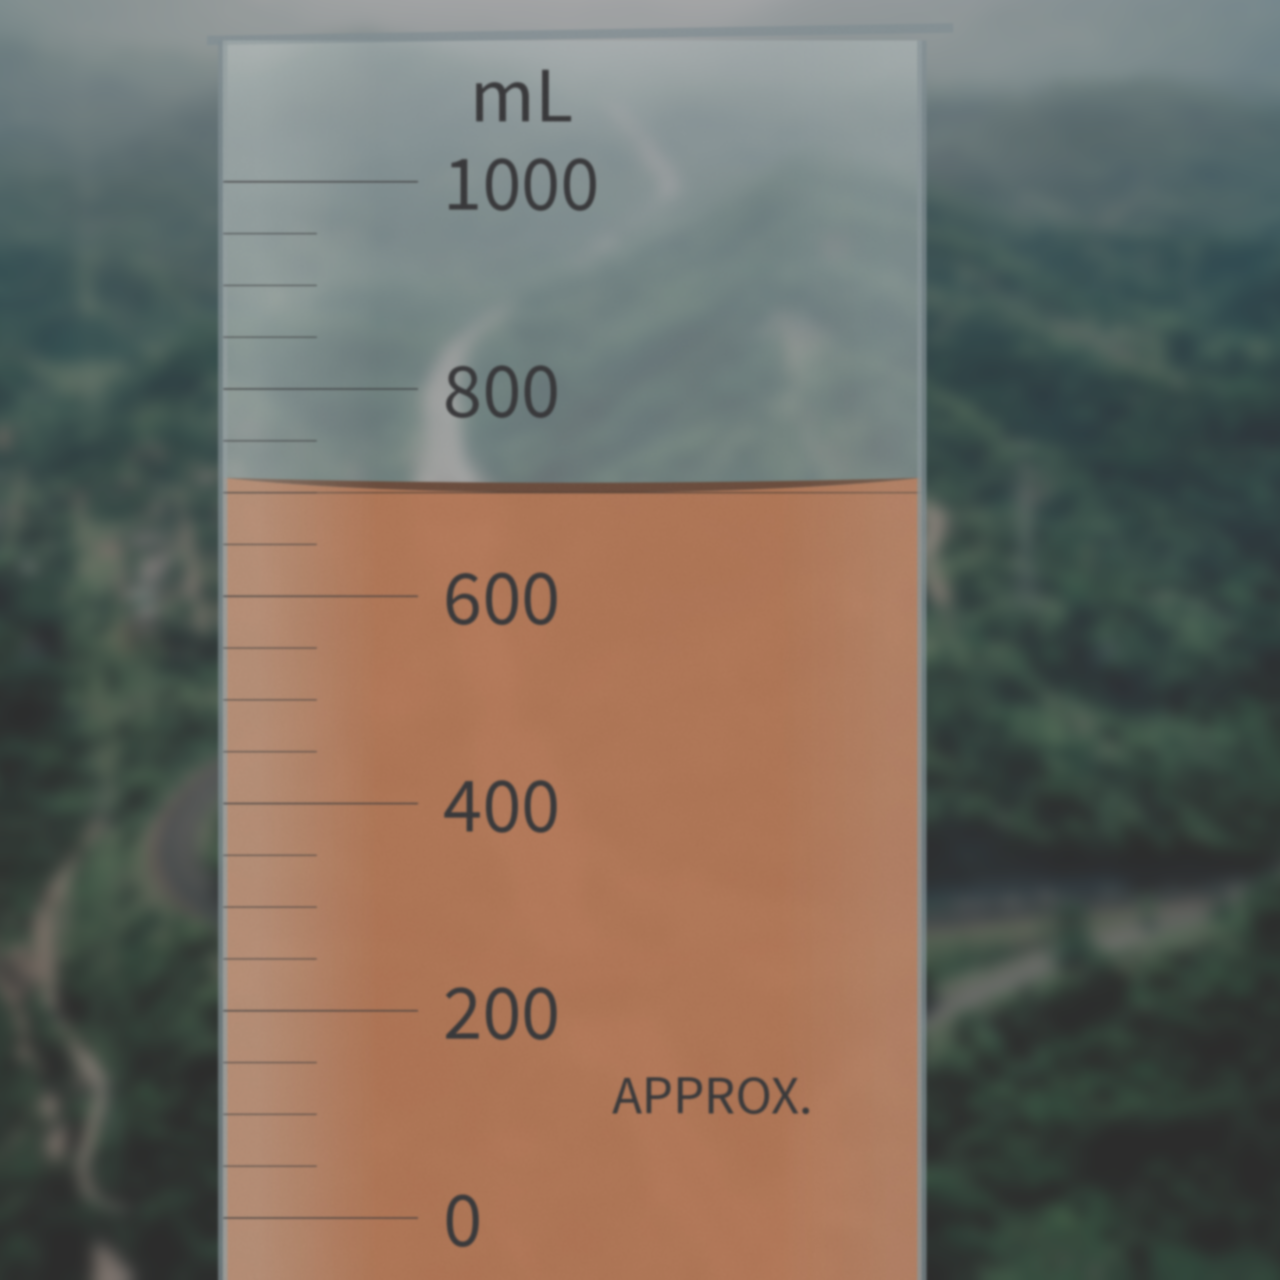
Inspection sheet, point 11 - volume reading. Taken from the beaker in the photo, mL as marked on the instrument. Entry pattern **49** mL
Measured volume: **700** mL
